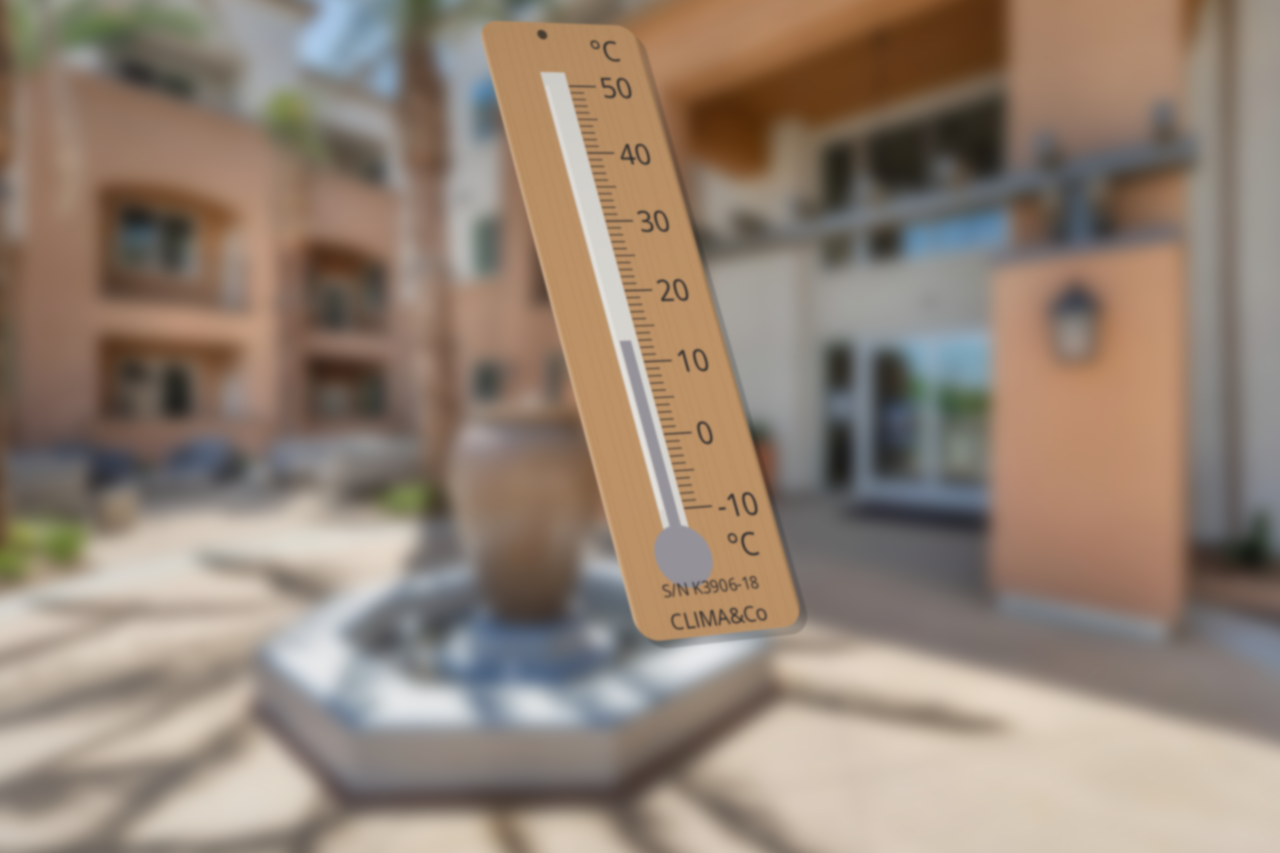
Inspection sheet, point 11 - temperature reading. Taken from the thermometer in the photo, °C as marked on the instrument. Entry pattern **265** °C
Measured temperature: **13** °C
